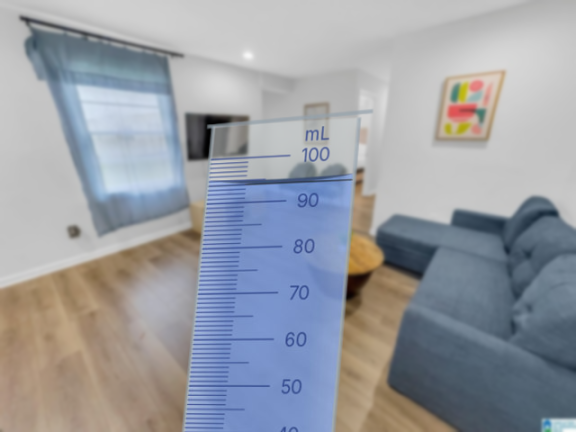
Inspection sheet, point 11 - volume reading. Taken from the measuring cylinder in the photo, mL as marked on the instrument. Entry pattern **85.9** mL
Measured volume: **94** mL
